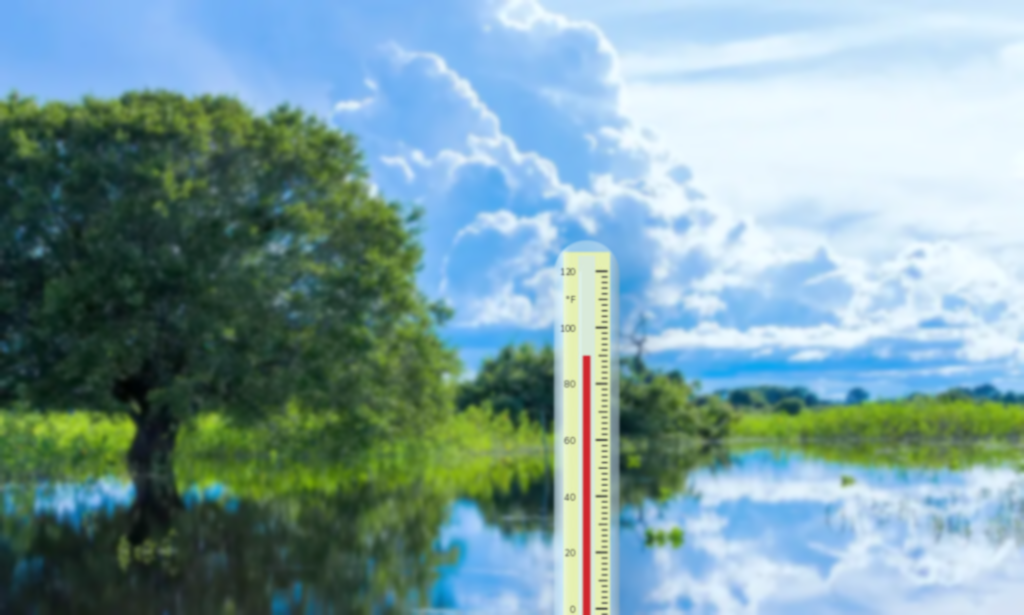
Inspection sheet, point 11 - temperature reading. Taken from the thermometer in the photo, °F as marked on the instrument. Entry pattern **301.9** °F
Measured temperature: **90** °F
